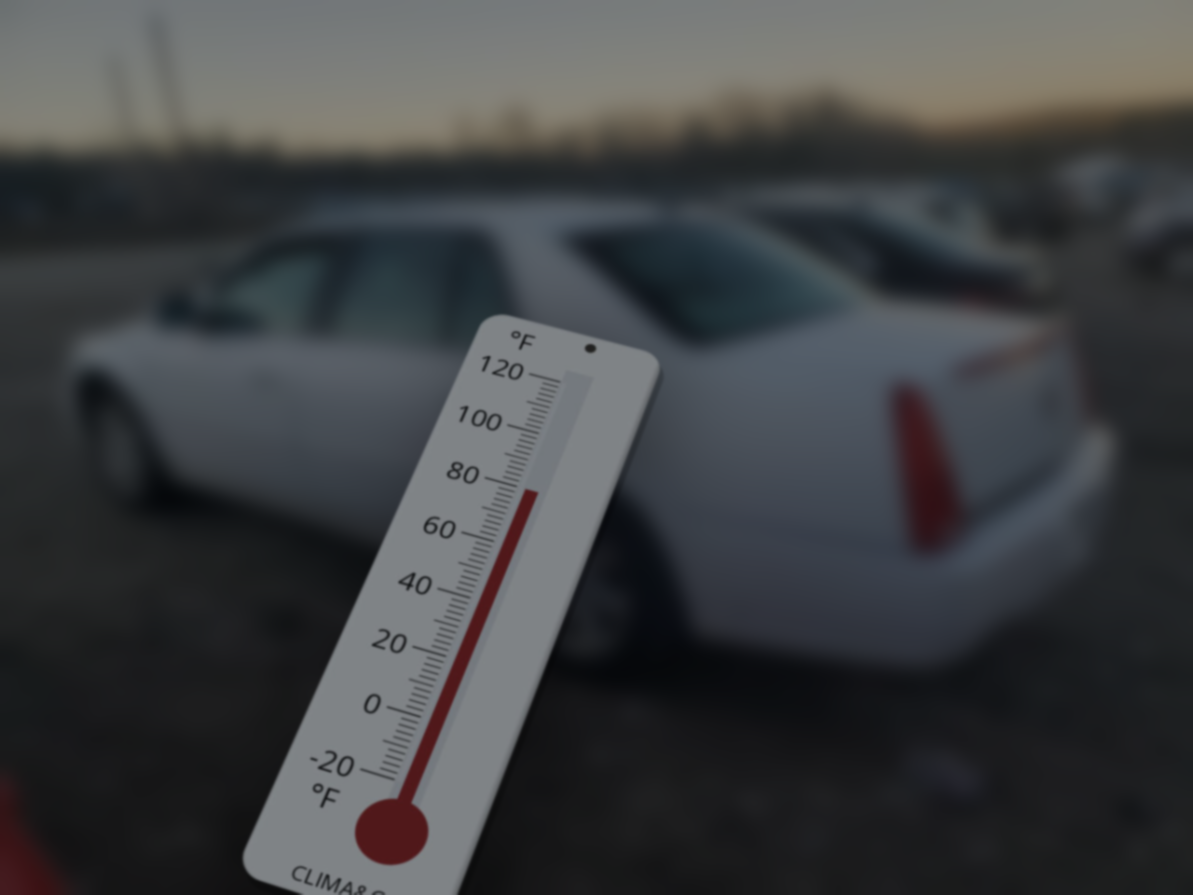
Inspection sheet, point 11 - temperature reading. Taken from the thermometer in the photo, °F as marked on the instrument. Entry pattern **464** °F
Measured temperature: **80** °F
